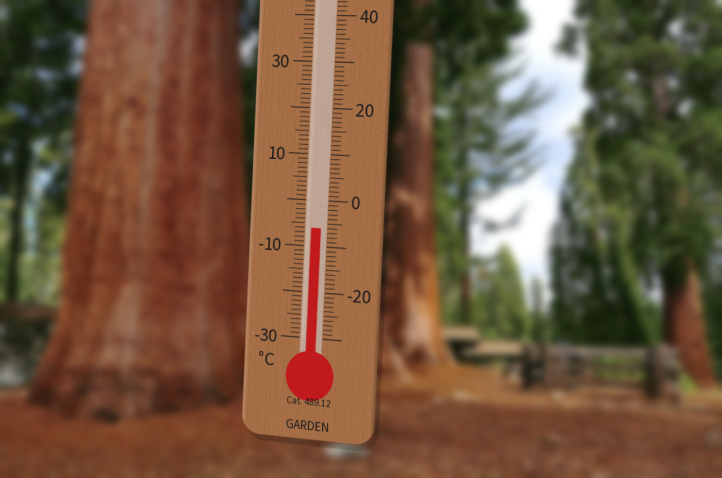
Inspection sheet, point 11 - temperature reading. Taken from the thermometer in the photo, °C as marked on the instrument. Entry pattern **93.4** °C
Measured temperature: **-6** °C
